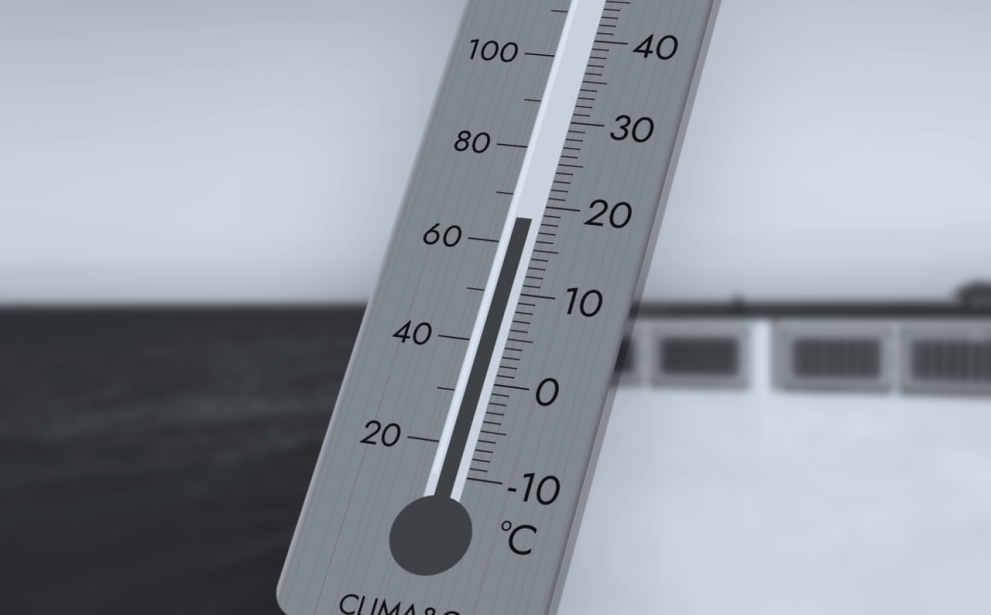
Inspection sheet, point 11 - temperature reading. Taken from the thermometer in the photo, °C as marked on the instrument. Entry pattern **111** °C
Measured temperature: **18.5** °C
